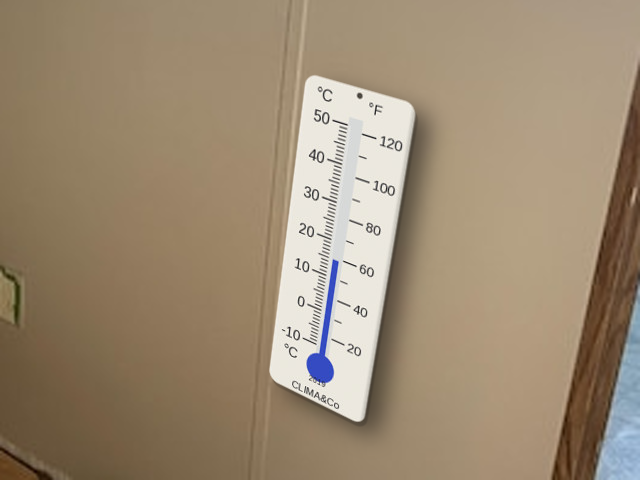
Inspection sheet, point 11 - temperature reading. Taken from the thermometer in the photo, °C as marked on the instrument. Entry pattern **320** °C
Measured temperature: **15** °C
